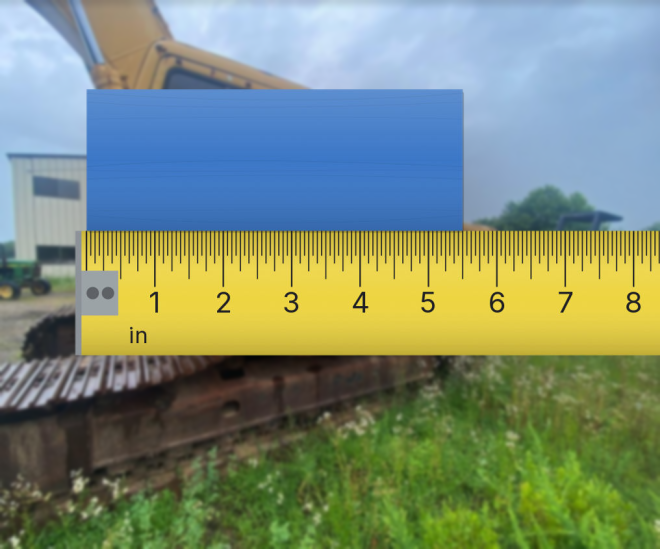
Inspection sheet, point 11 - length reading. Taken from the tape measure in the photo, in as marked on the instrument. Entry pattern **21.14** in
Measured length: **5.5** in
